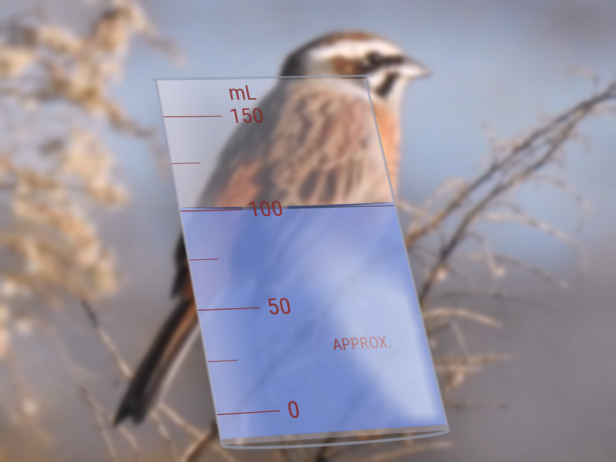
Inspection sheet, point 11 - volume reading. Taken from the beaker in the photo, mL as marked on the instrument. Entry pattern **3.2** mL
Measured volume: **100** mL
